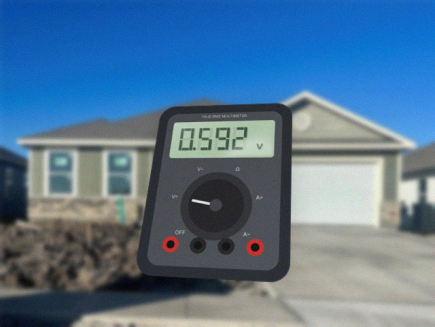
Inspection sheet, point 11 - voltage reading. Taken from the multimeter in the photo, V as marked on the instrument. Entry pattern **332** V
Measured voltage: **0.592** V
